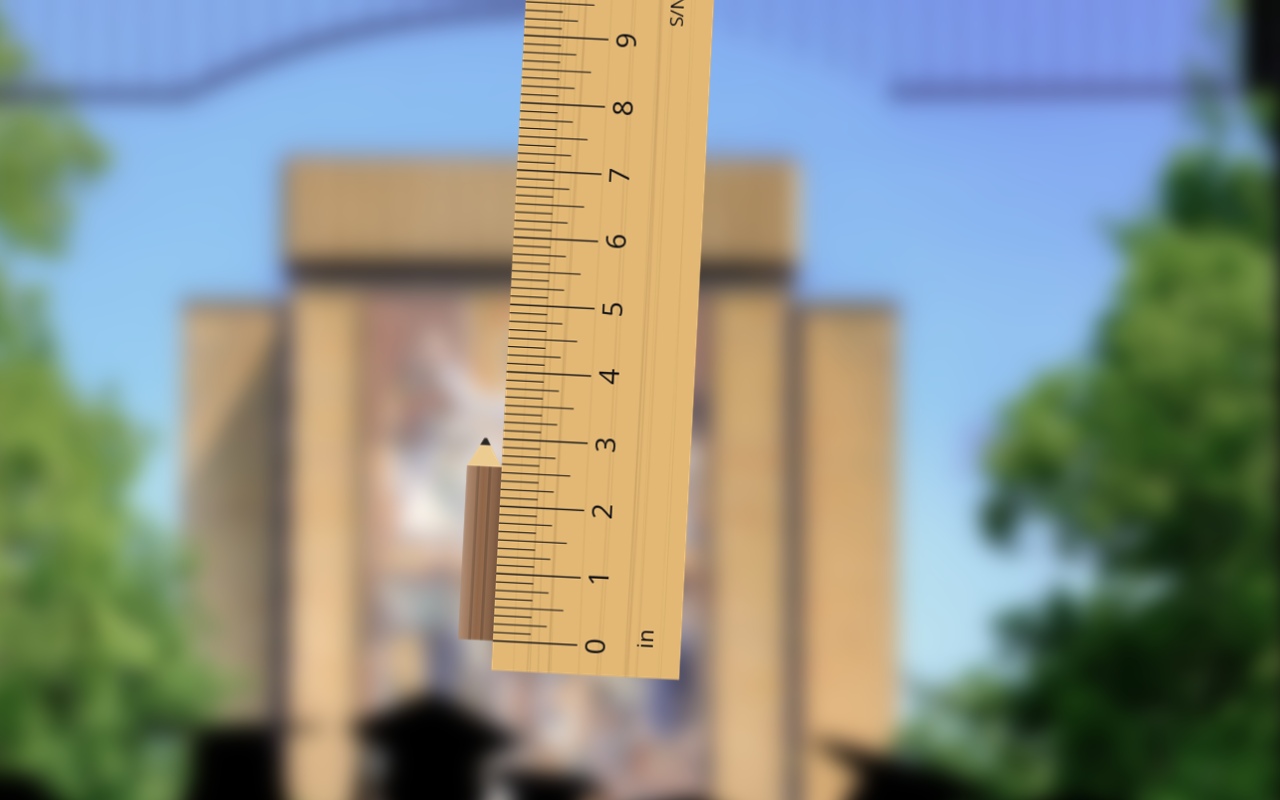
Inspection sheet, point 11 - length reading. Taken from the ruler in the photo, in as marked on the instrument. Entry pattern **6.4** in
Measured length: **3** in
